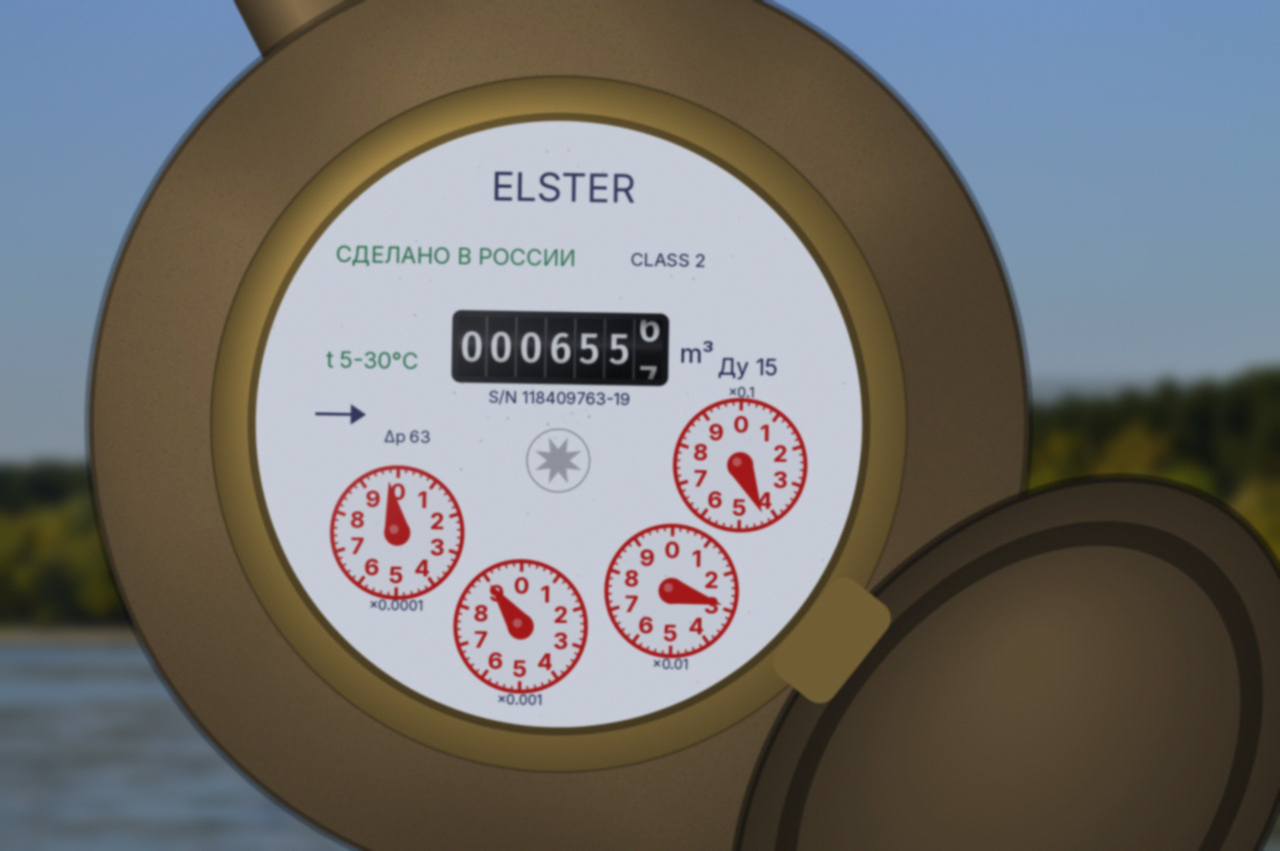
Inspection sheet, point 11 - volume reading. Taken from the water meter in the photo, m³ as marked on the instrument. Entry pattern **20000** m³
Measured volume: **6556.4289** m³
